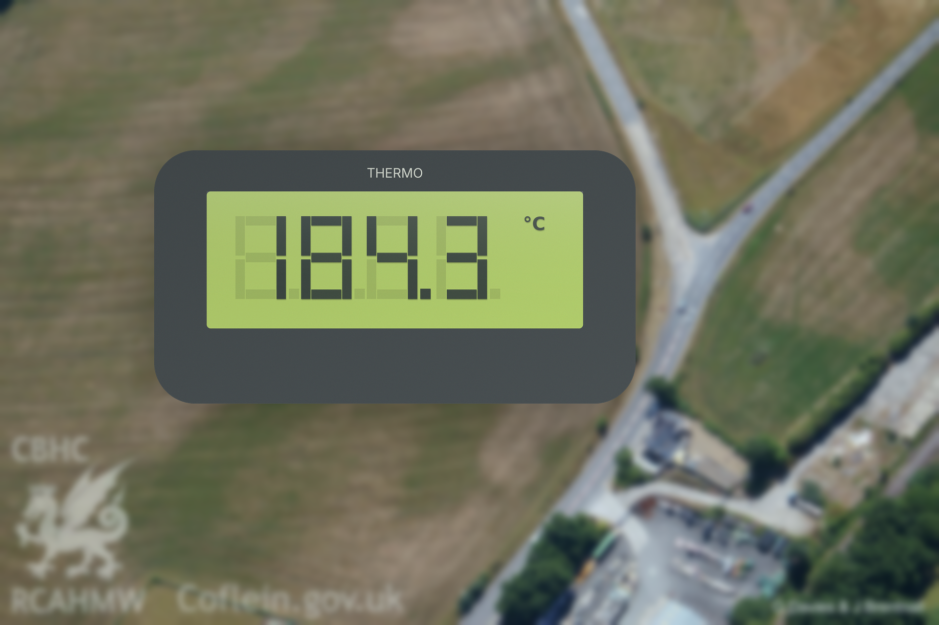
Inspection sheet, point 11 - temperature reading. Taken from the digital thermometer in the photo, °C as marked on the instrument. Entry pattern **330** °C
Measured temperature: **184.3** °C
